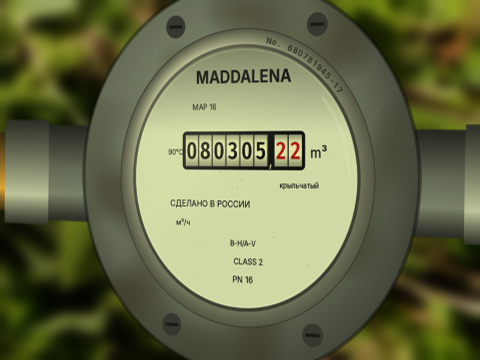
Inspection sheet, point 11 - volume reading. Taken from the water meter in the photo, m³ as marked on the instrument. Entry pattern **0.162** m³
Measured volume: **80305.22** m³
